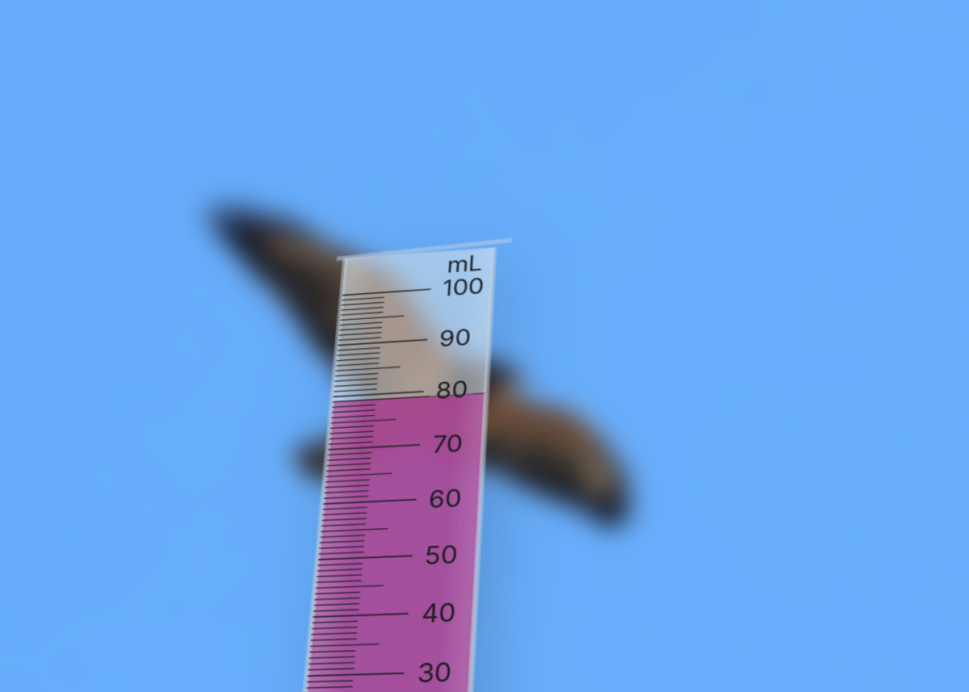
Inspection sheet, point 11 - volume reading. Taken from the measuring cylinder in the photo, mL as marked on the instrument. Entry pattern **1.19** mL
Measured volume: **79** mL
